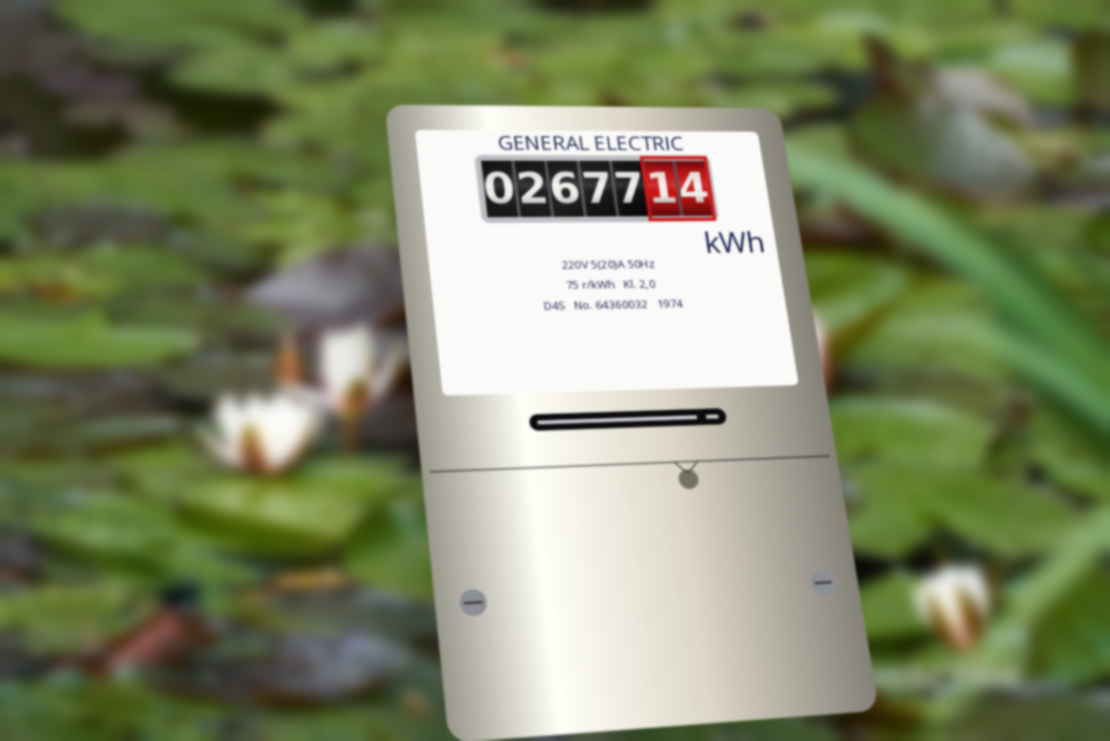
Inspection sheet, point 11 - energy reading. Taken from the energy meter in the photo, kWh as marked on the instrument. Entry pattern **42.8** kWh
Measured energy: **2677.14** kWh
